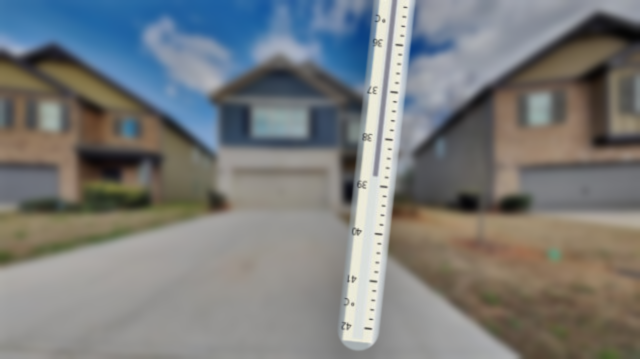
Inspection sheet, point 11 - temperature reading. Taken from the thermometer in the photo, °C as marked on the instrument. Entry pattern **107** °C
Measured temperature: **38.8** °C
